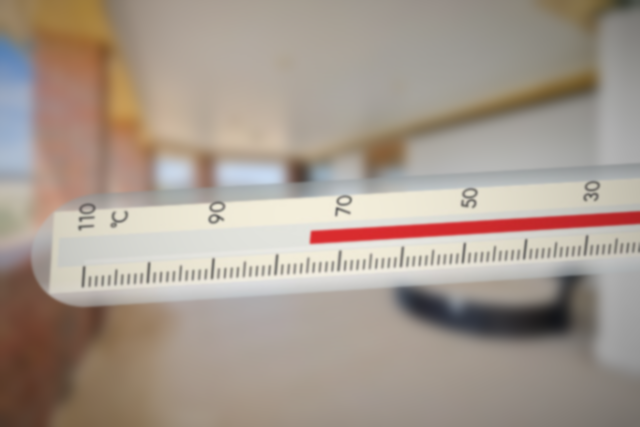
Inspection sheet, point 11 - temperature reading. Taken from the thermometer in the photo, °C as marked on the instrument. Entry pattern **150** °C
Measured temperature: **75** °C
